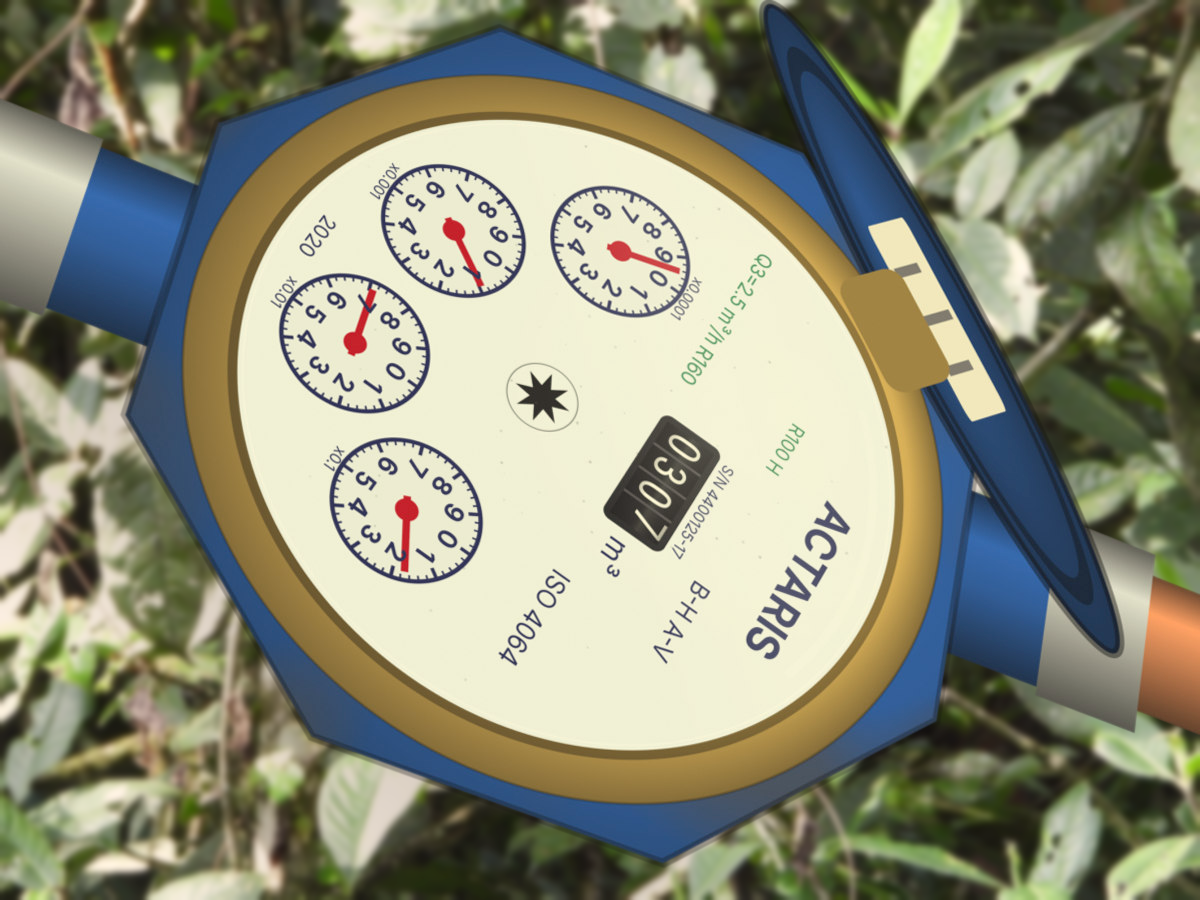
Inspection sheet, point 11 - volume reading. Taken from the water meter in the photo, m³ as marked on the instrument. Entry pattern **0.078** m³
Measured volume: **307.1709** m³
